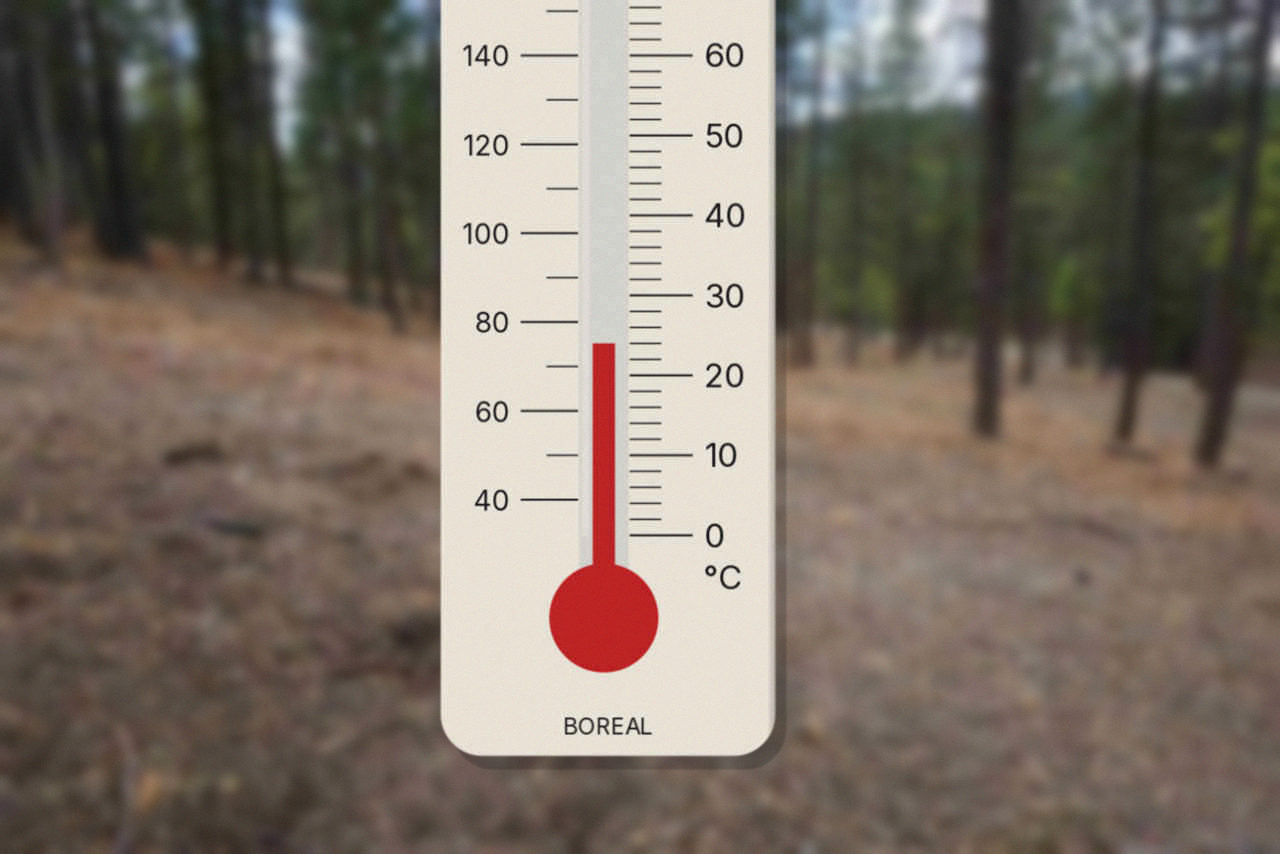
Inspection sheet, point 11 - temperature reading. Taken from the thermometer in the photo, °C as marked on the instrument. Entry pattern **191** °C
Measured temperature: **24** °C
